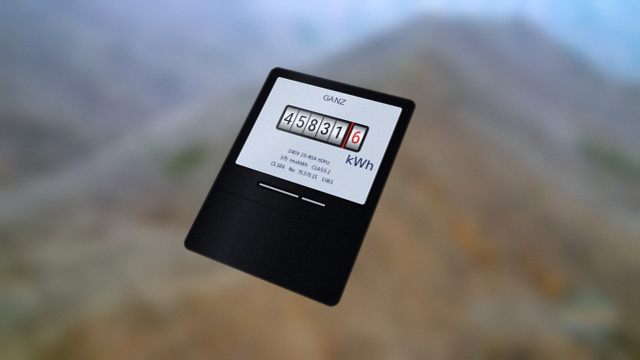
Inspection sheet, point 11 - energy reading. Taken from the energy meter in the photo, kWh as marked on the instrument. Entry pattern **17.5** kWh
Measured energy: **45831.6** kWh
